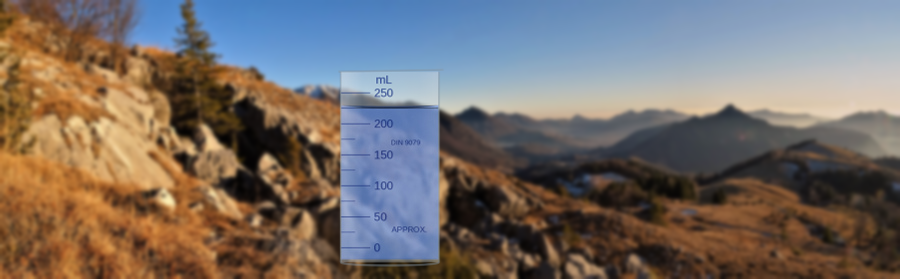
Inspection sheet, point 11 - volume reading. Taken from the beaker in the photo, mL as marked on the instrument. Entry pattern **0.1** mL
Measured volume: **225** mL
